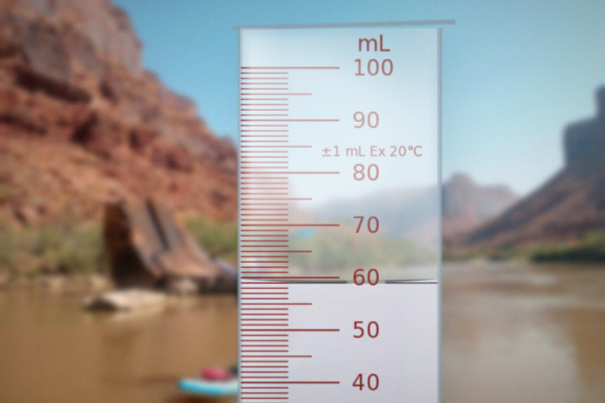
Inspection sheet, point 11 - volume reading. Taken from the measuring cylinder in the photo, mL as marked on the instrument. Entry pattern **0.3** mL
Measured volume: **59** mL
